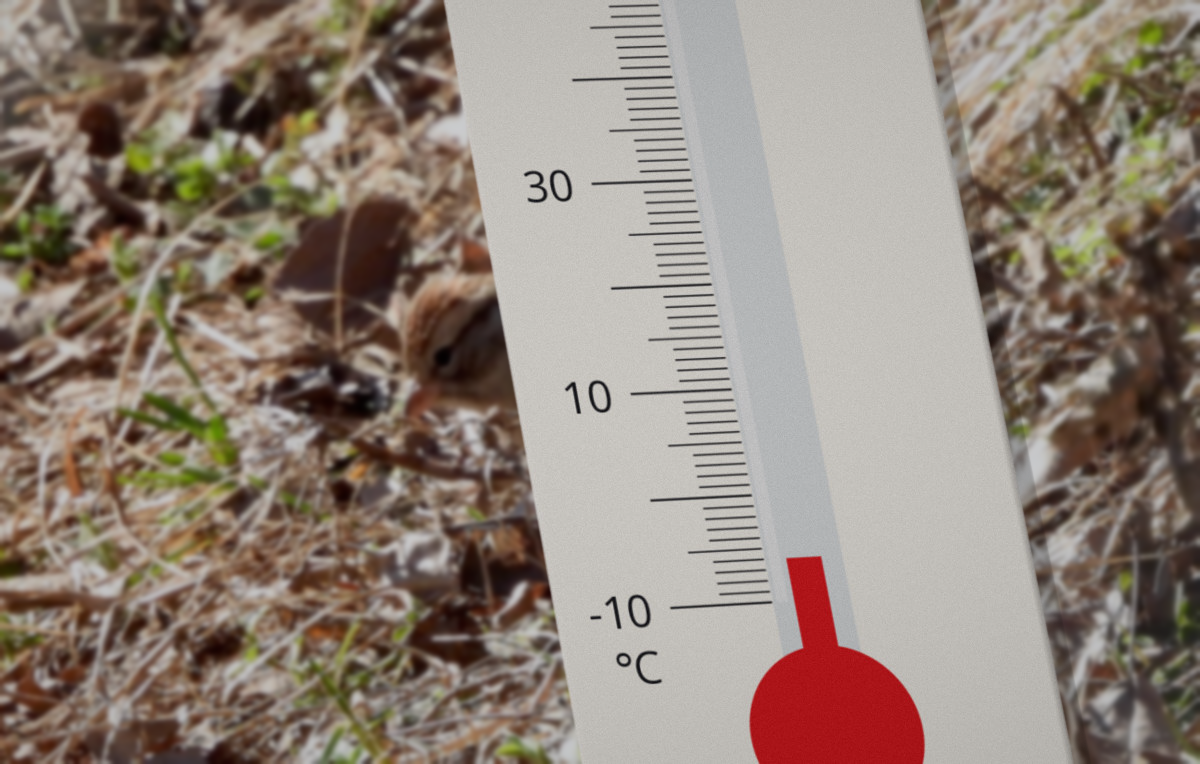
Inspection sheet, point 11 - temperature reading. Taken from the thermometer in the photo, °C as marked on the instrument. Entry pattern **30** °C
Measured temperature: **-6** °C
